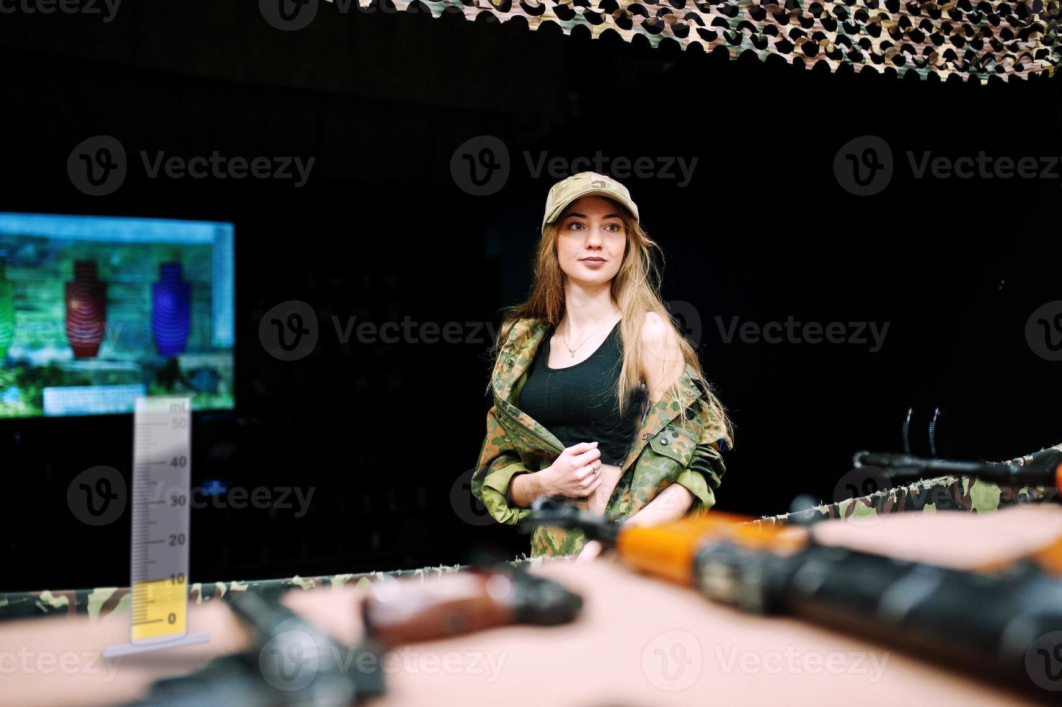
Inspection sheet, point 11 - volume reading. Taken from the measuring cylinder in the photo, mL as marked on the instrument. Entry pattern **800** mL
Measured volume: **10** mL
